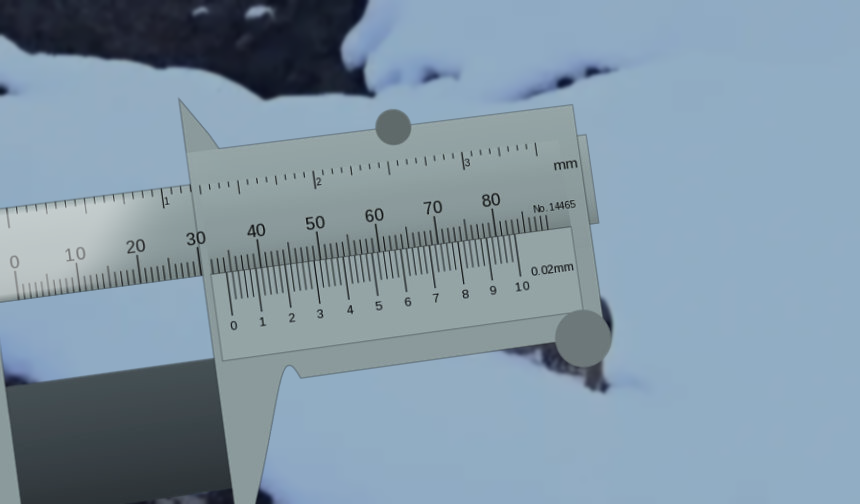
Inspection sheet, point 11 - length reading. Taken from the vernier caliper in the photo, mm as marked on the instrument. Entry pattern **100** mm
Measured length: **34.2** mm
